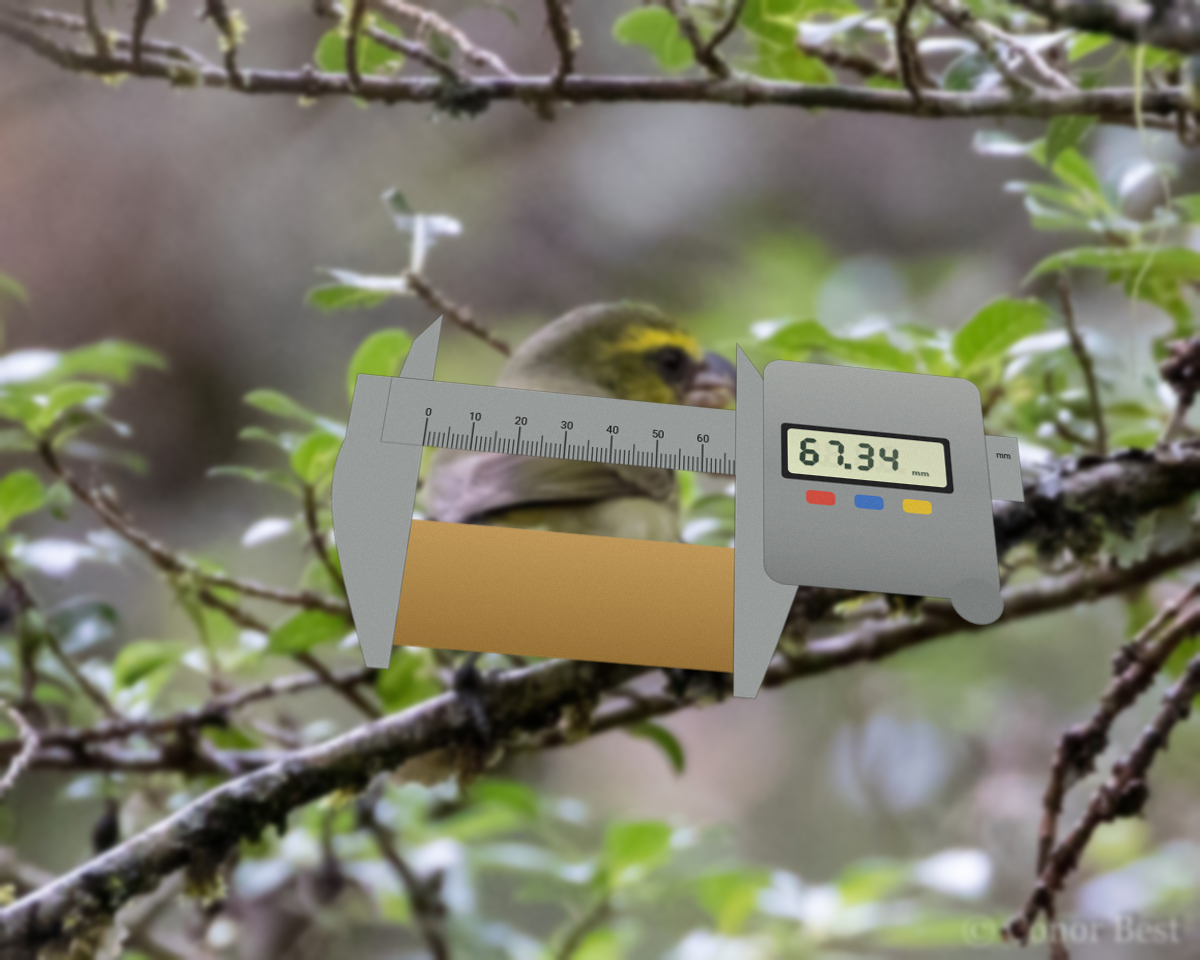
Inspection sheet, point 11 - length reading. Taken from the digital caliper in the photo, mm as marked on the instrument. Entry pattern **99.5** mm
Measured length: **67.34** mm
